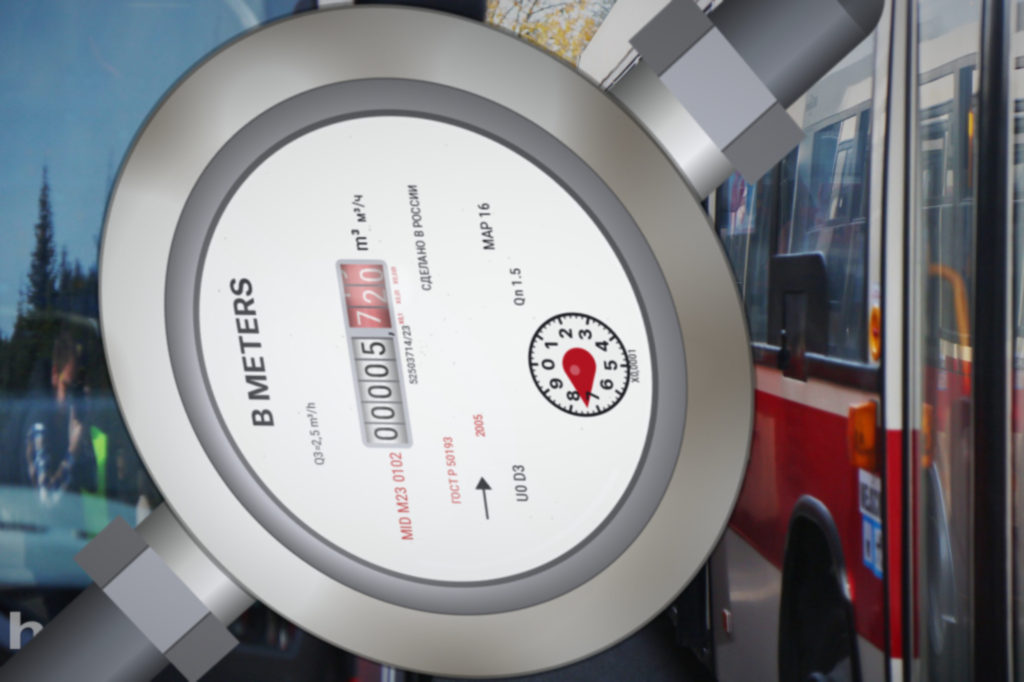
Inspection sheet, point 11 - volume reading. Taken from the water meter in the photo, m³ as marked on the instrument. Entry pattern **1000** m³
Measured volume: **5.7197** m³
